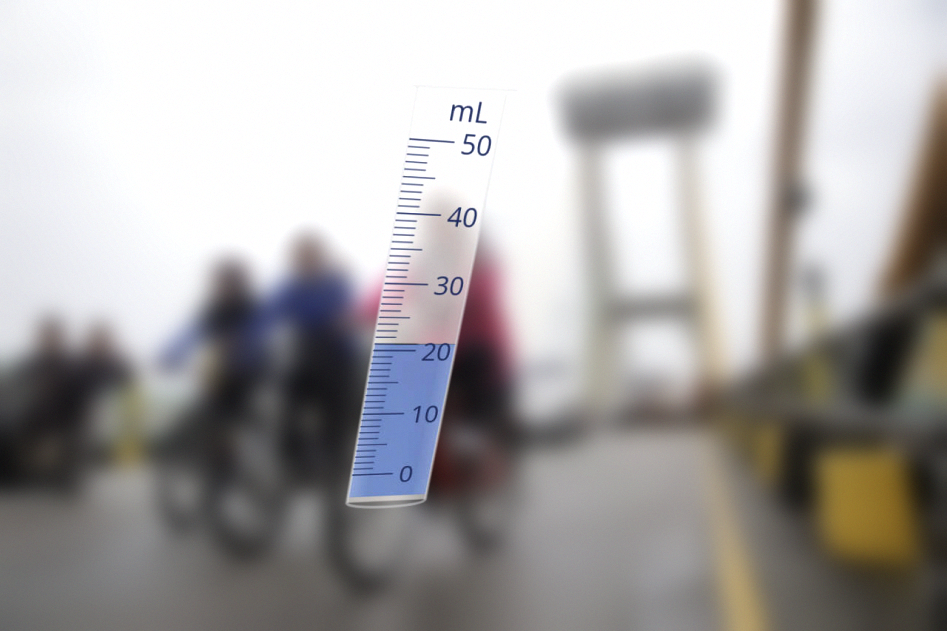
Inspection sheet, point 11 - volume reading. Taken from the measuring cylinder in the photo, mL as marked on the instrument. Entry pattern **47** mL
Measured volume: **21** mL
